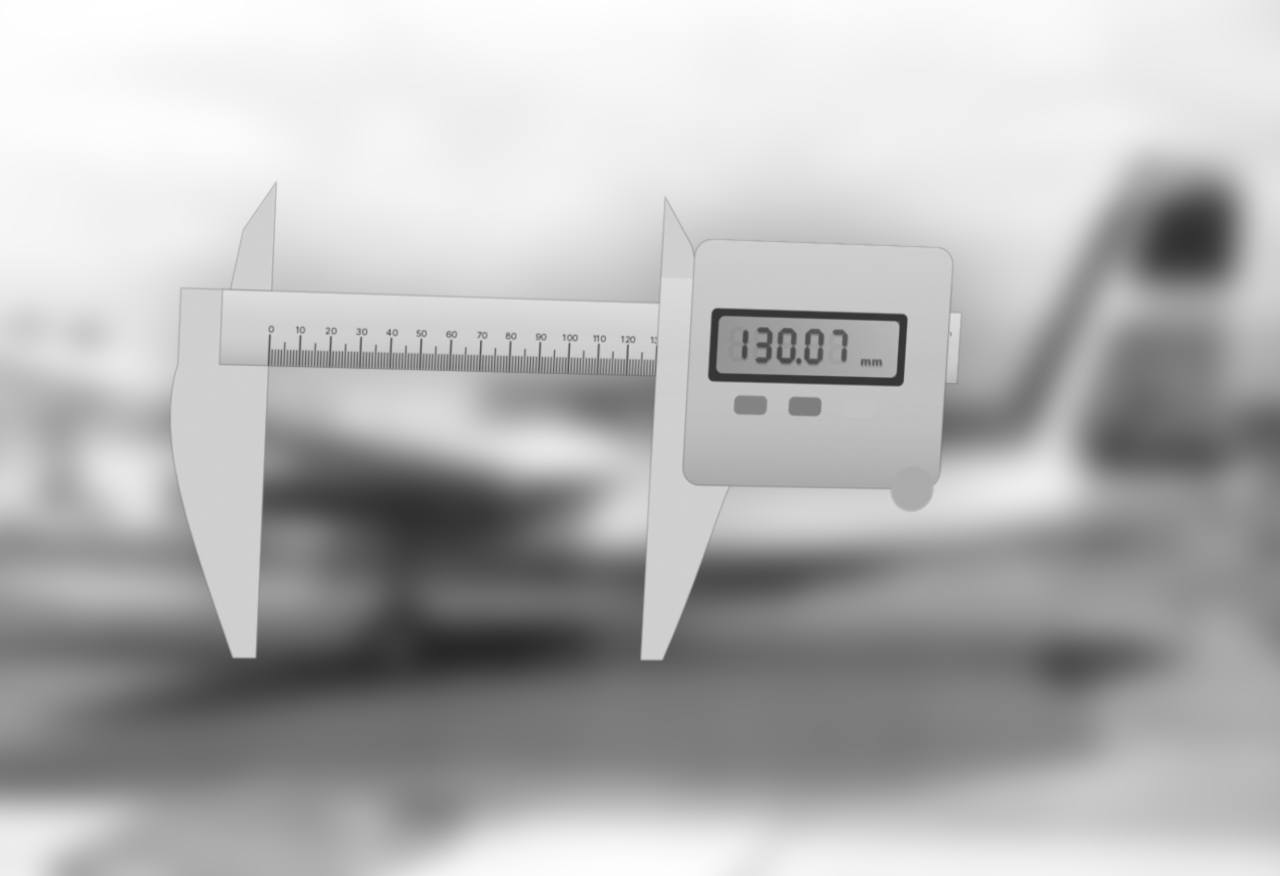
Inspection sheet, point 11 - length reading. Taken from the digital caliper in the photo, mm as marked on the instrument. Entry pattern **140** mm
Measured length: **130.07** mm
